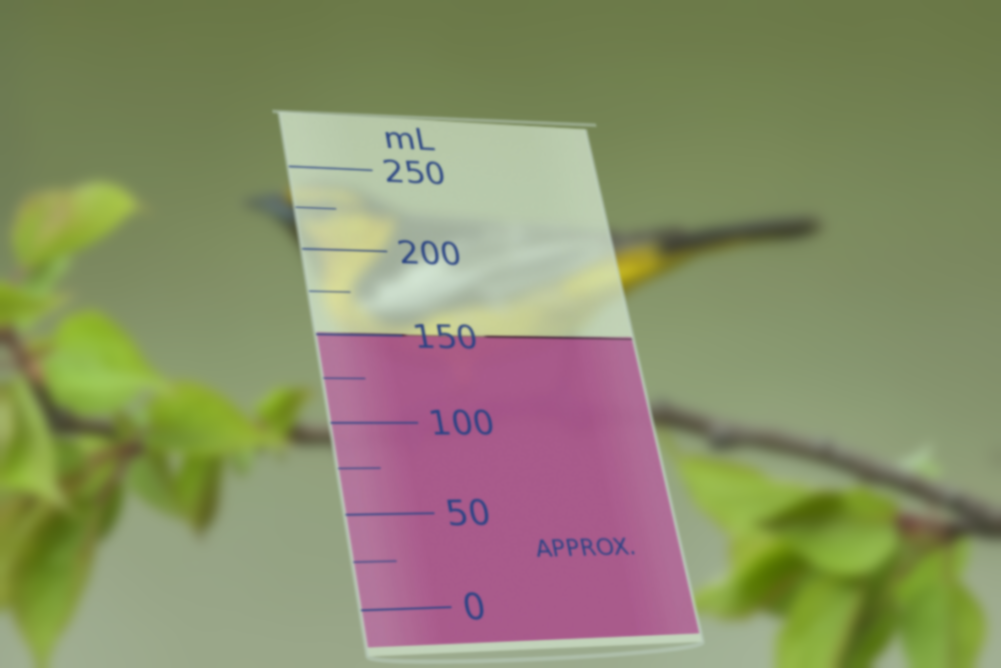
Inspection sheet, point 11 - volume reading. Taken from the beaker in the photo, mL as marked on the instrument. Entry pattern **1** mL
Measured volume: **150** mL
